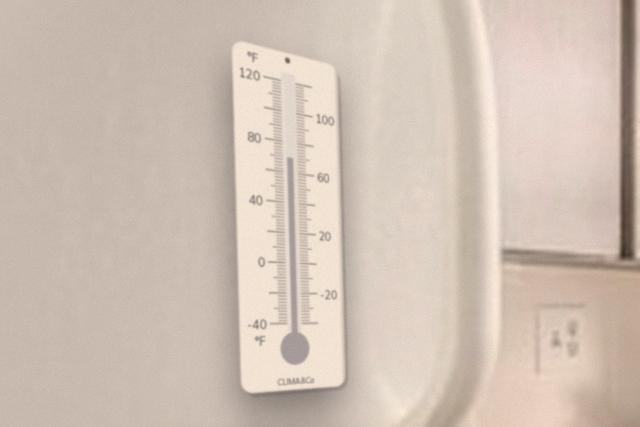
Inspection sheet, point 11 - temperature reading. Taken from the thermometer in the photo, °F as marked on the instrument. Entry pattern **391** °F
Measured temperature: **70** °F
